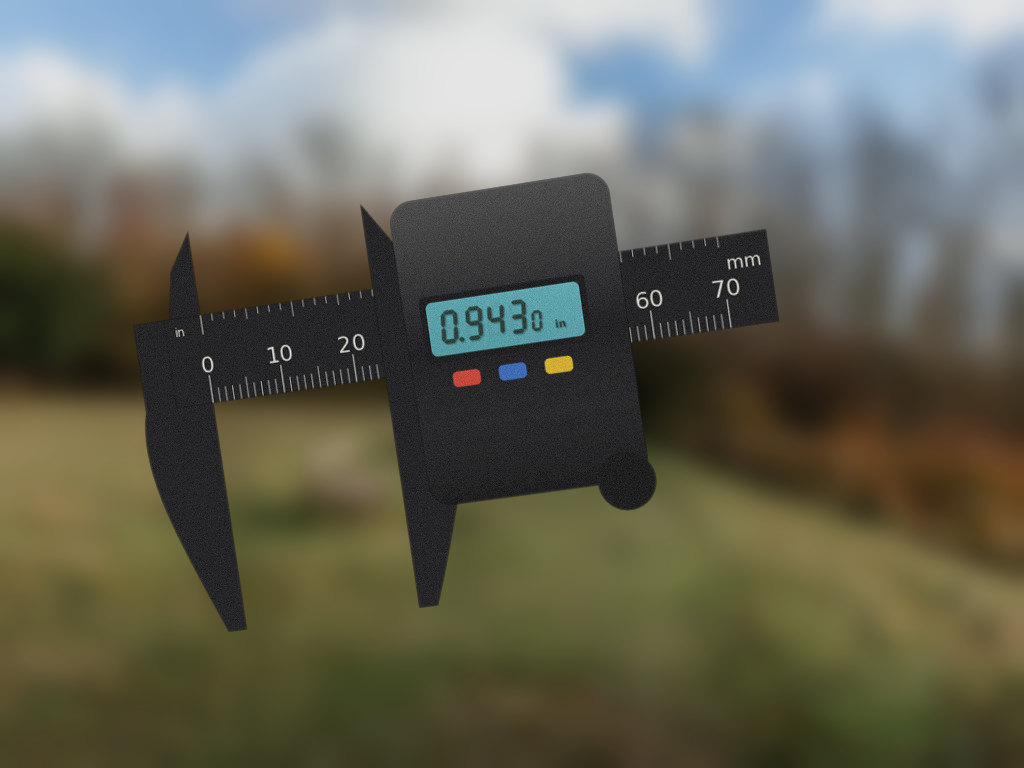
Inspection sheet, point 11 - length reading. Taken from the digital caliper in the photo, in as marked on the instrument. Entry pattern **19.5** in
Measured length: **0.9430** in
